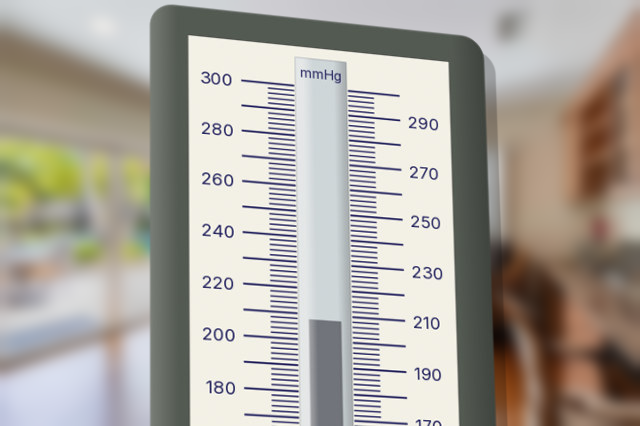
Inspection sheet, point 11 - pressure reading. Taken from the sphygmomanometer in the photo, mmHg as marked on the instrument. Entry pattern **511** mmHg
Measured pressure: **208** mmHg
